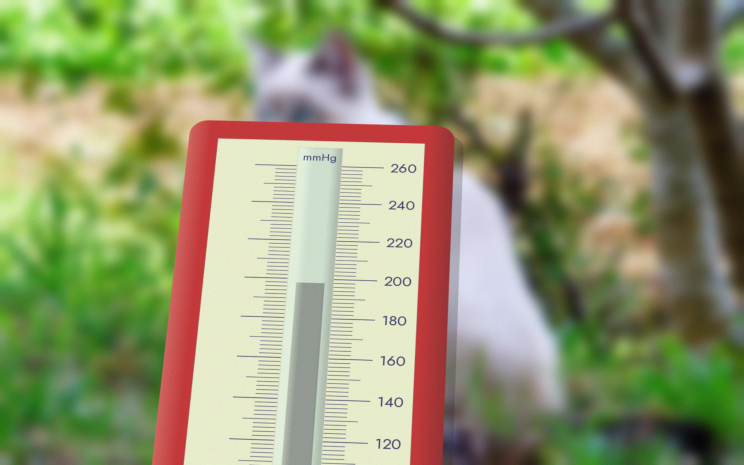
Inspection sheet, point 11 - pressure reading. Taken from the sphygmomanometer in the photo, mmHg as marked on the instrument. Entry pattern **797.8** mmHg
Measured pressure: **198** mmHg
